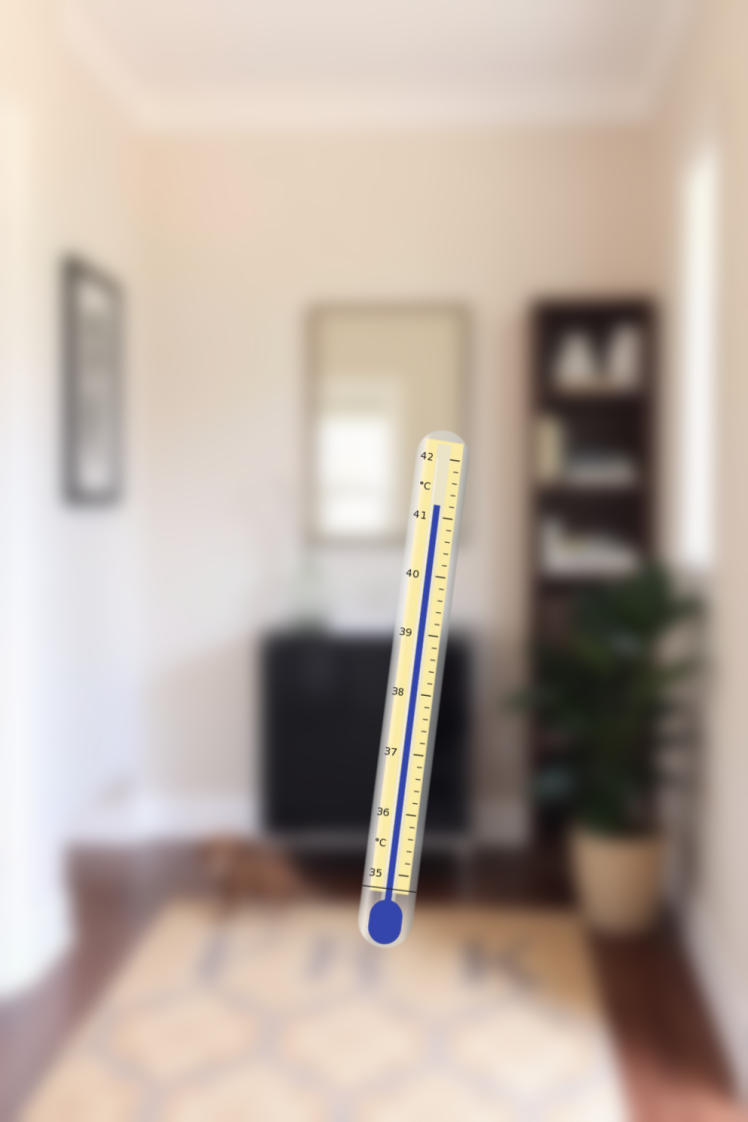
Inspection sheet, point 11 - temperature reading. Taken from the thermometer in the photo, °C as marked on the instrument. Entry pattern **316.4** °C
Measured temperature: **41.2** °C
